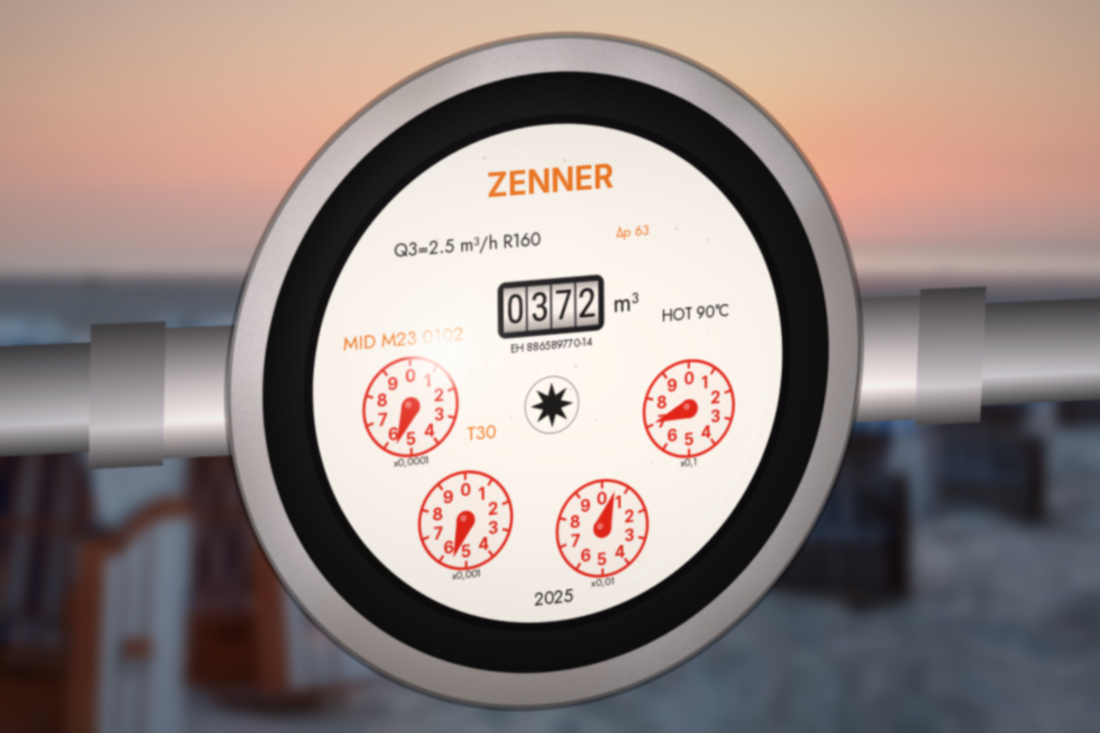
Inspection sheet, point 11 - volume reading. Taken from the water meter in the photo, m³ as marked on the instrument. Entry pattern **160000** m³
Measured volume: **372.7055** m³
